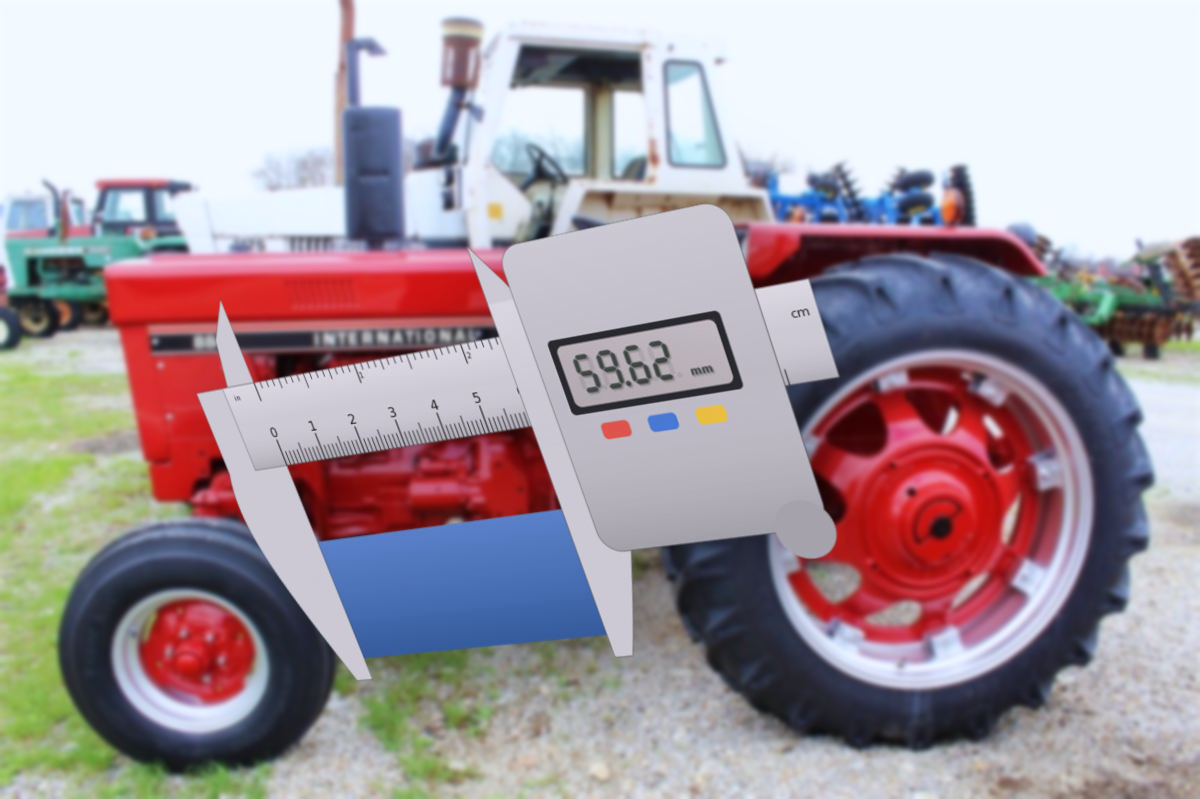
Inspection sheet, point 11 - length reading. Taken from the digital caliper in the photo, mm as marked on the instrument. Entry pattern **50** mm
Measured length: **59.62** mm
